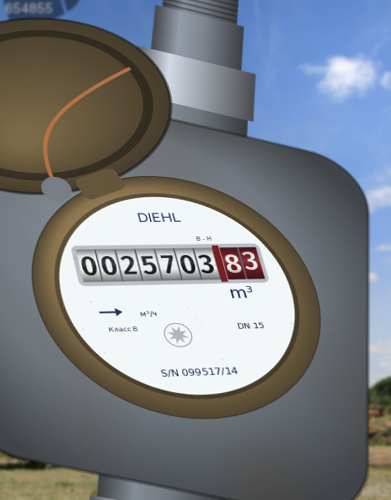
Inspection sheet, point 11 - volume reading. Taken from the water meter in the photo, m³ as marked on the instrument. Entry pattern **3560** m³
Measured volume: **25703.83** m³
